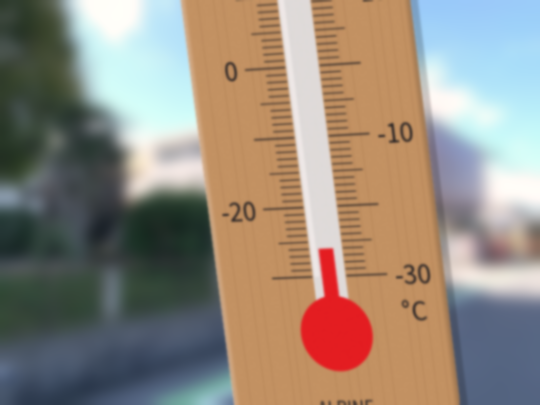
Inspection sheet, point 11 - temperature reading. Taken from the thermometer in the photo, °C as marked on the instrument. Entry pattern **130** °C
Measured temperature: **-26** °C
